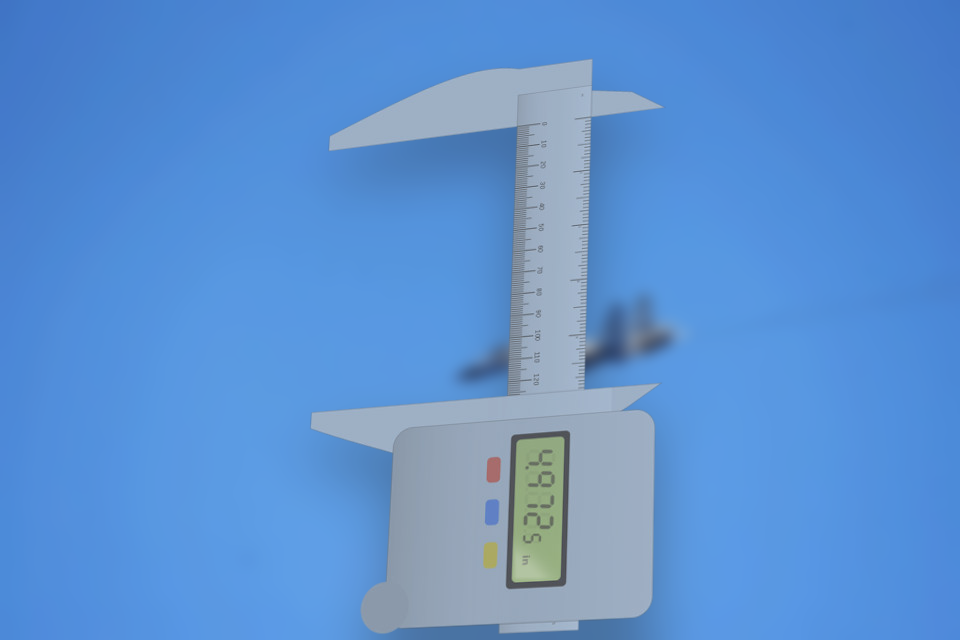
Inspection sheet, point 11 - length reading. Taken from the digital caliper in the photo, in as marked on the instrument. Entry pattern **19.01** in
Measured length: **4.9725** in
